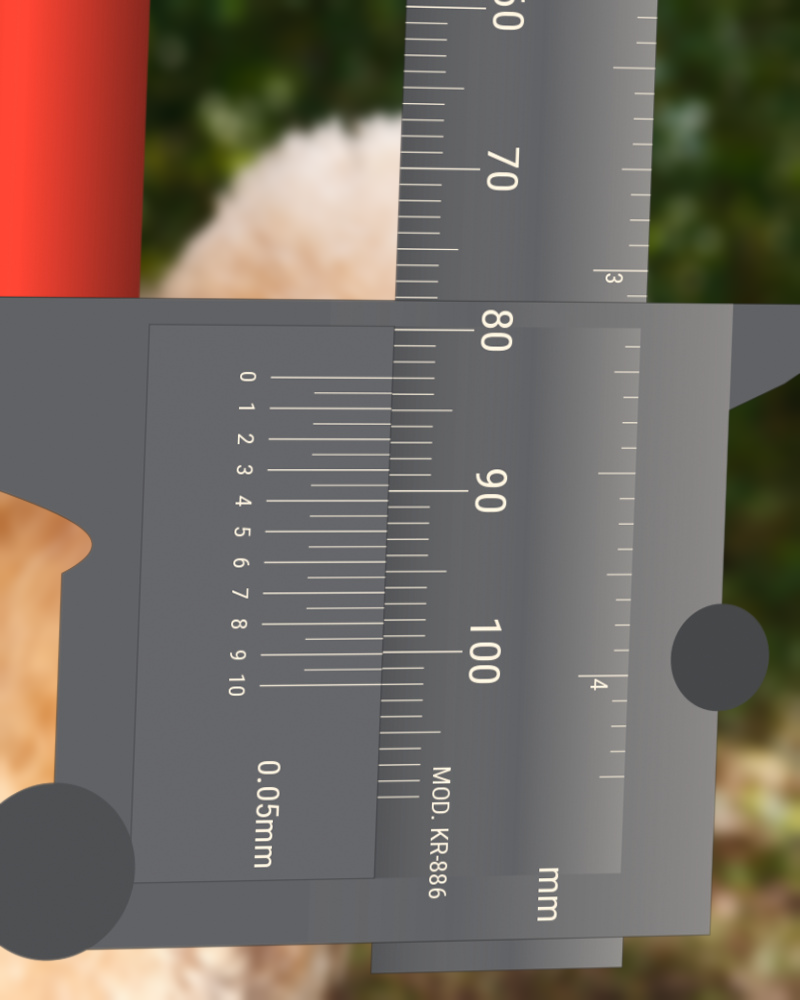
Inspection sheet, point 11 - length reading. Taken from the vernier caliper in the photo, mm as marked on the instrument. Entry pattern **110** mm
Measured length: **83.0** mm
